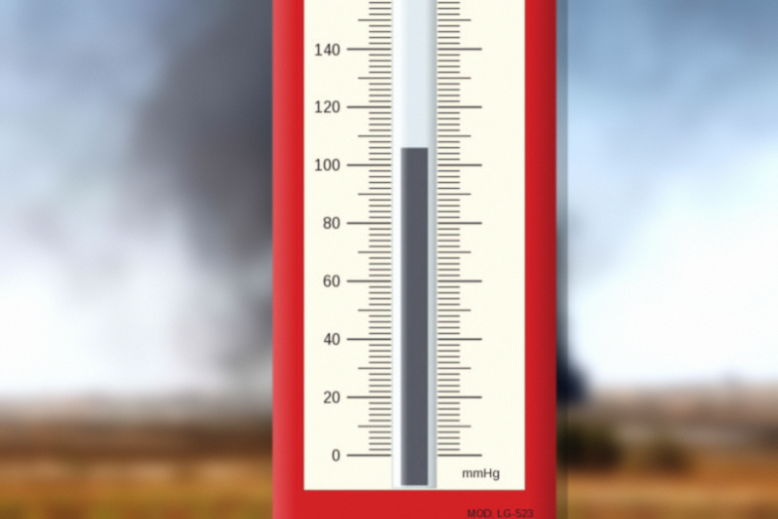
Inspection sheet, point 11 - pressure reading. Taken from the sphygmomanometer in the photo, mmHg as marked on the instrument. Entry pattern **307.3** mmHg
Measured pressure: **106** mmHg
